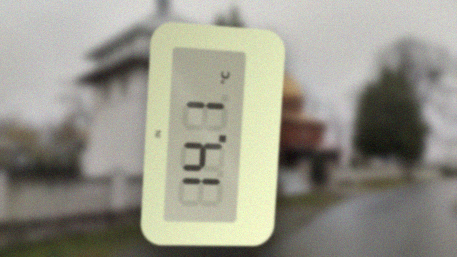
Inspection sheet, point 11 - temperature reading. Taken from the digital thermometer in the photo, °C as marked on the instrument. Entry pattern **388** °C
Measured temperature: **14.1** °C
